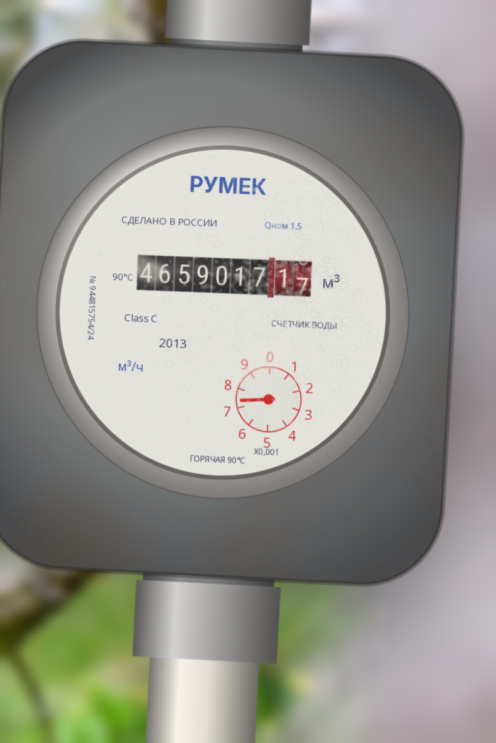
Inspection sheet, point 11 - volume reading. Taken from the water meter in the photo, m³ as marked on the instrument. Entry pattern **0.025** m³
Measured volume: **4659017.167** m³
